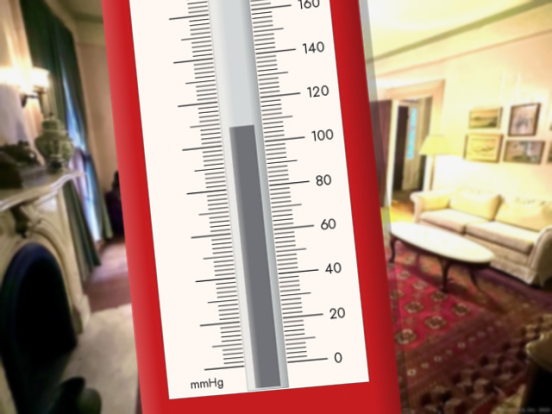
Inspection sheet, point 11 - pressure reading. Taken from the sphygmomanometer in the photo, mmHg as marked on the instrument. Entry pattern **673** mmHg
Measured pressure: **108** mmHg
